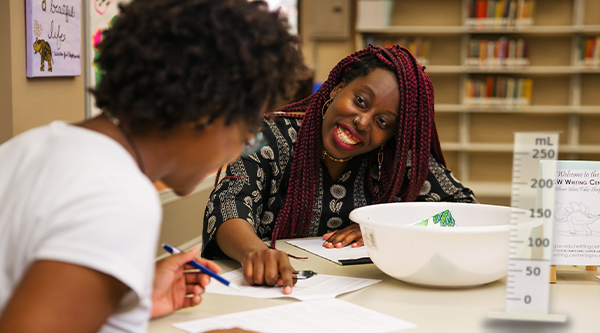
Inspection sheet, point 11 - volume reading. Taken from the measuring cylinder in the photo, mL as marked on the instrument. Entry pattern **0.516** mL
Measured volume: **70** mL
